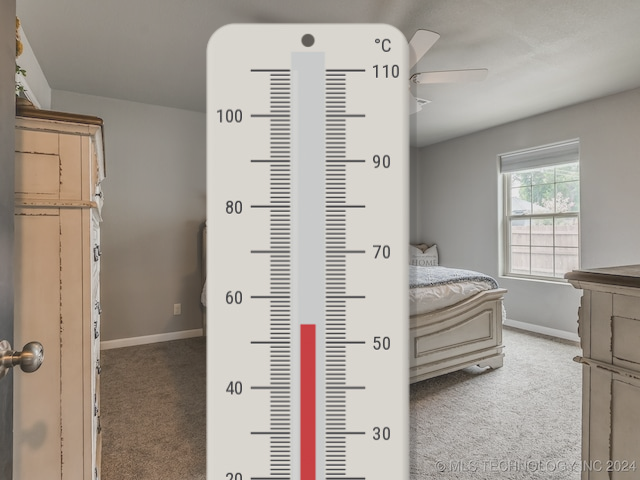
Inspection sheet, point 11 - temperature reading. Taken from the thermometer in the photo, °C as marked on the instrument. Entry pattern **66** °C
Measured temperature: **54** °C
